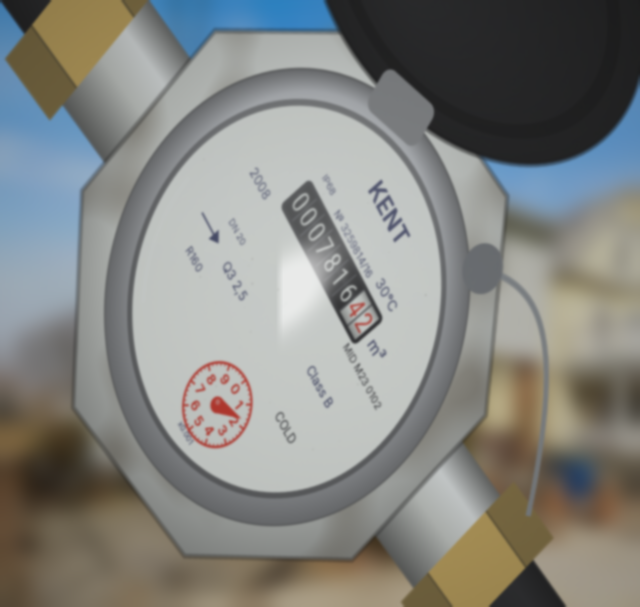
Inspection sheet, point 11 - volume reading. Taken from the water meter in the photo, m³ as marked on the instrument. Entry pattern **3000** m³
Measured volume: **7816.421** m³
